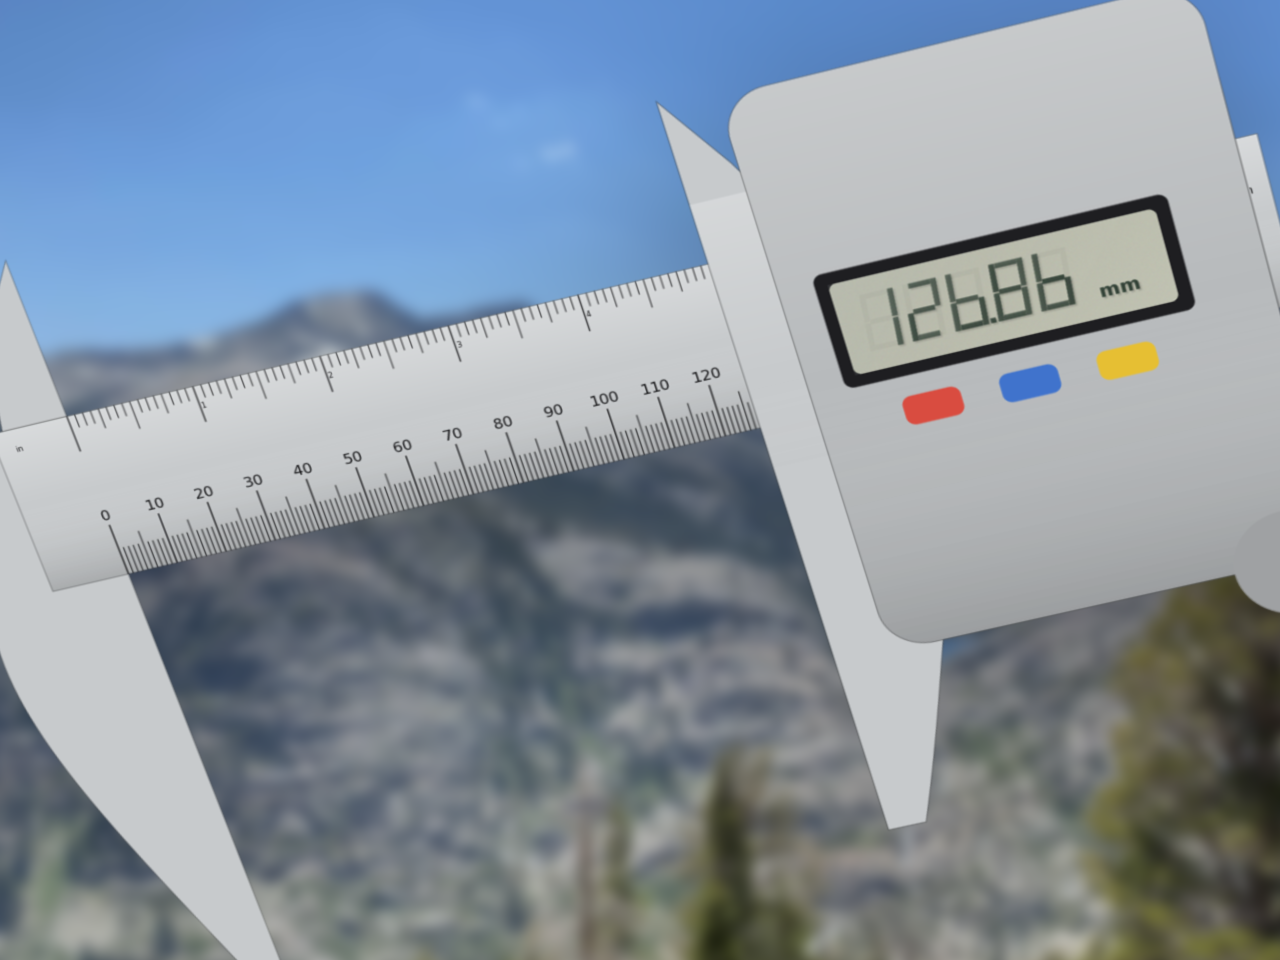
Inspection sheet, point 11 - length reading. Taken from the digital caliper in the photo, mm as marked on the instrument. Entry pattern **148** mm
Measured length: **126.86** mm
